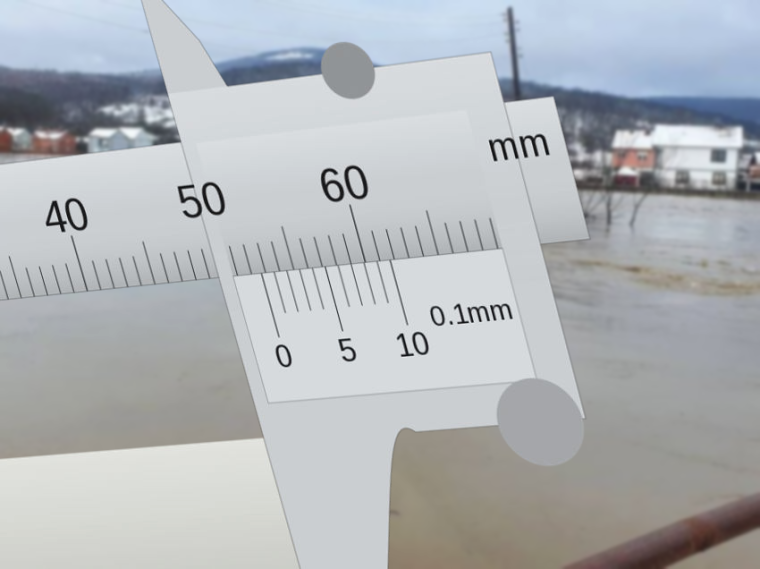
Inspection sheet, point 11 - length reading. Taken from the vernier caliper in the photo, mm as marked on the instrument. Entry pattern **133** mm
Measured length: **52.7** mm
